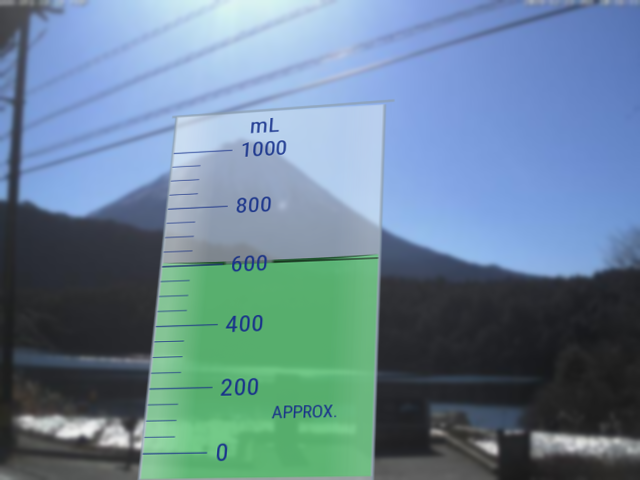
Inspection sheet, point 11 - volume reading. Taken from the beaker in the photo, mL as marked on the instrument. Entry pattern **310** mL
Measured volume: **600** mL
